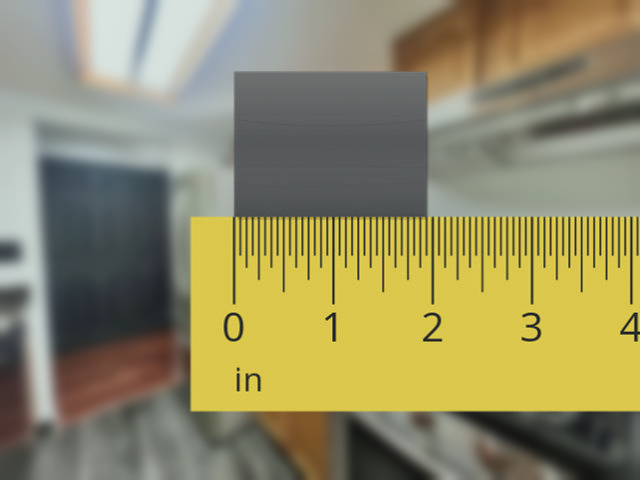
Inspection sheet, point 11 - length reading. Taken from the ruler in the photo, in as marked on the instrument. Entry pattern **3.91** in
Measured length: **1.9375** in
